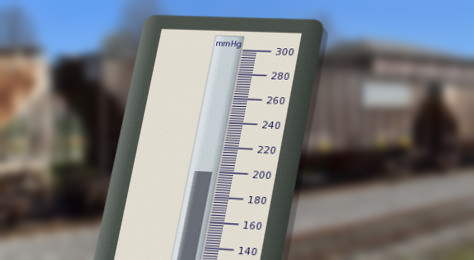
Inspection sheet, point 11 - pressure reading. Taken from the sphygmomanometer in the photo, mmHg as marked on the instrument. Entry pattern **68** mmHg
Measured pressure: **200** mmHg
